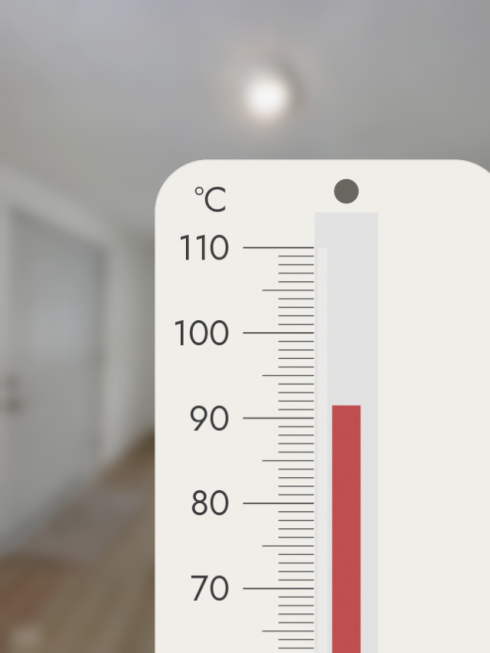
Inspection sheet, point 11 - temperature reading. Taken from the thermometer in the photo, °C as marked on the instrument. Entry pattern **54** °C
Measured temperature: **91.5** °C
